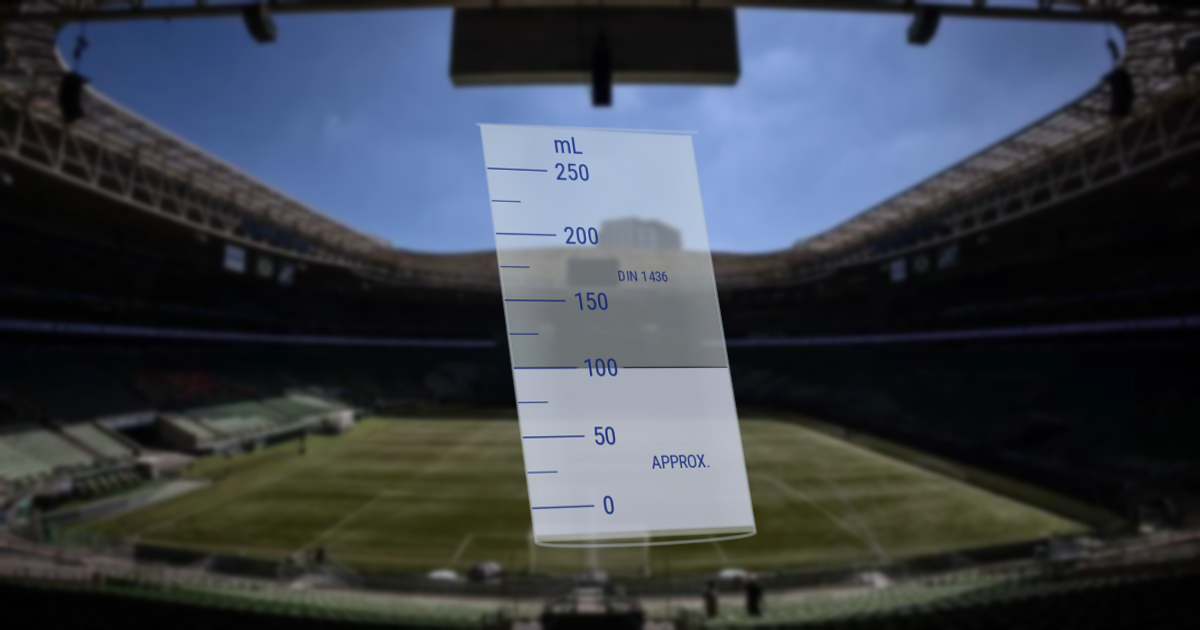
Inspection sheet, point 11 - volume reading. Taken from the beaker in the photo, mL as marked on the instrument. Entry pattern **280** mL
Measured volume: **100** mL
